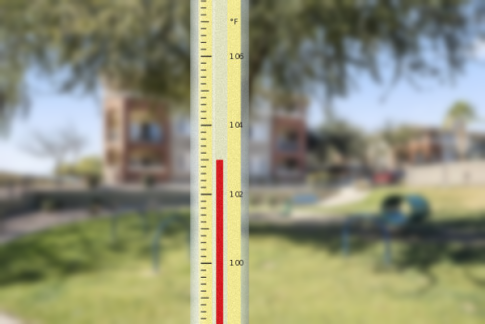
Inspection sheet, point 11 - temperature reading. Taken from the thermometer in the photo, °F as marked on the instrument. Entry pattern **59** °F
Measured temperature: **103** °F
